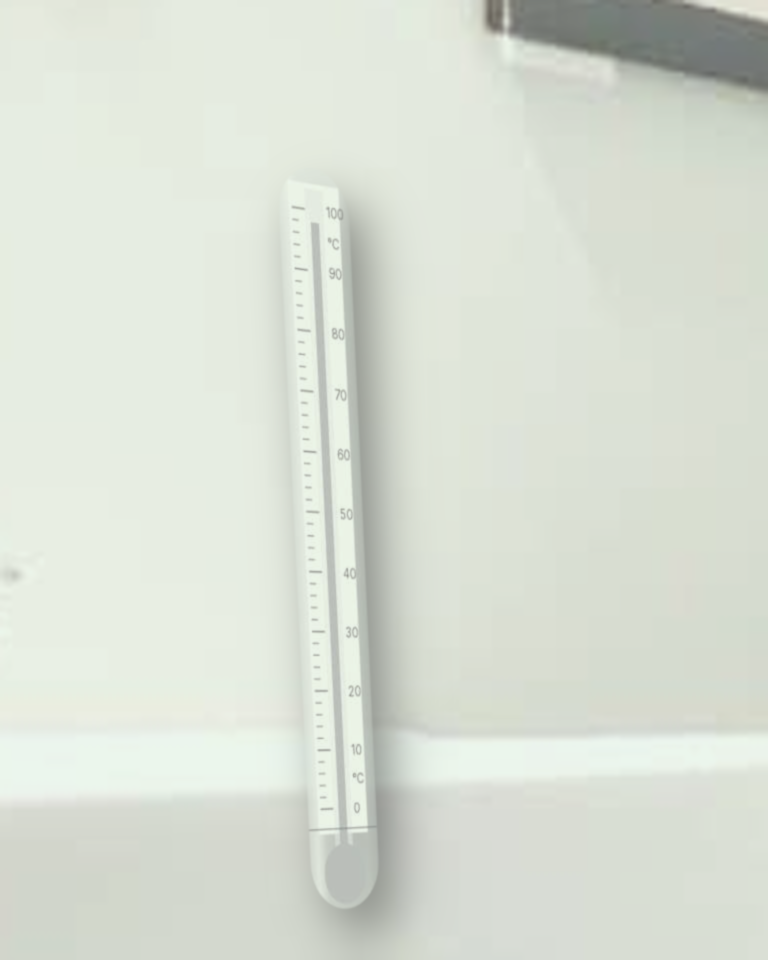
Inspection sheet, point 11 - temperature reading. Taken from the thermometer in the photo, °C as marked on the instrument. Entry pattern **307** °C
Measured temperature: **98** °C
